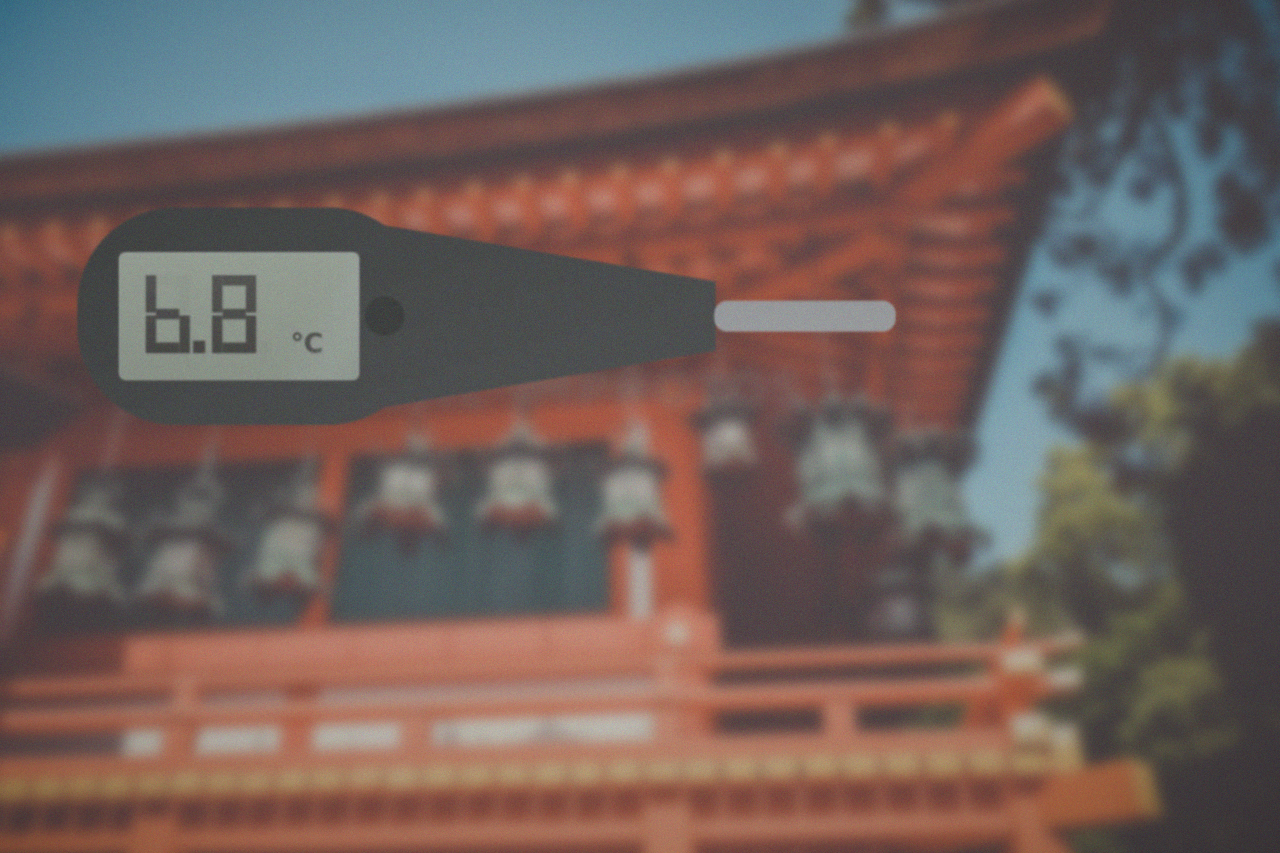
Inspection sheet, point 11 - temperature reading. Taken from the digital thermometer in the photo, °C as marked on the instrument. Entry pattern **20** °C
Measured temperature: **6.8** °C
